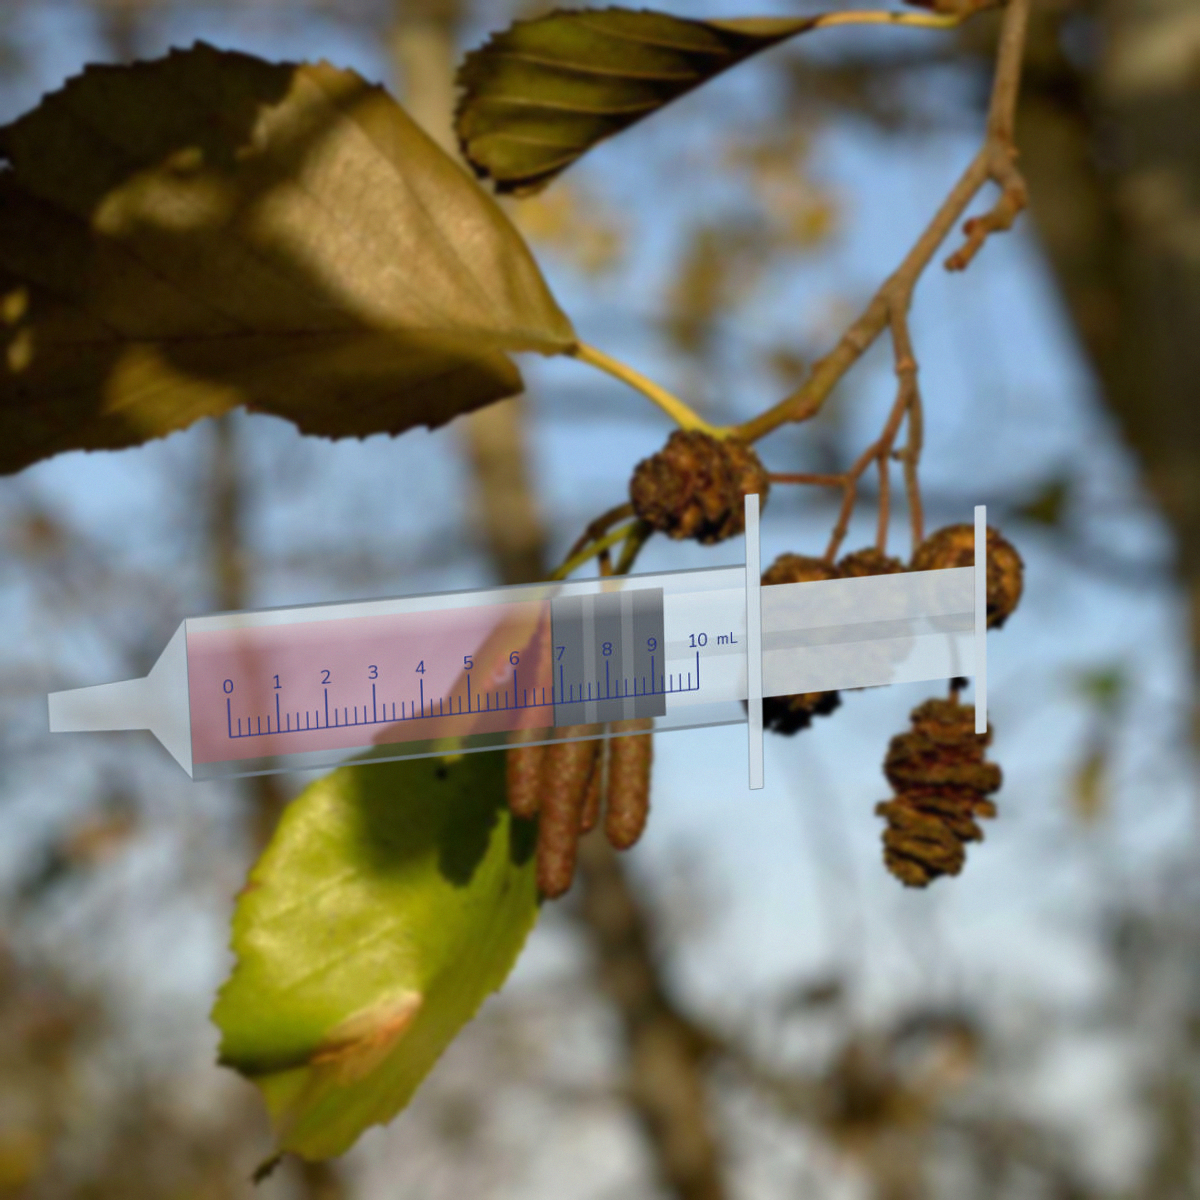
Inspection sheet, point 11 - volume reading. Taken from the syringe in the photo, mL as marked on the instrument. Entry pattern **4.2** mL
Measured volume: **6.8** mL
